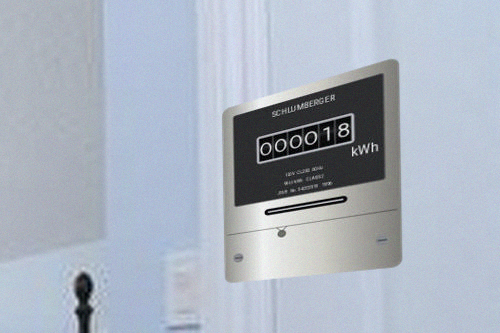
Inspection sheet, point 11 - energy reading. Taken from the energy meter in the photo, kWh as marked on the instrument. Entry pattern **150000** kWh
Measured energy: **18** kWh
